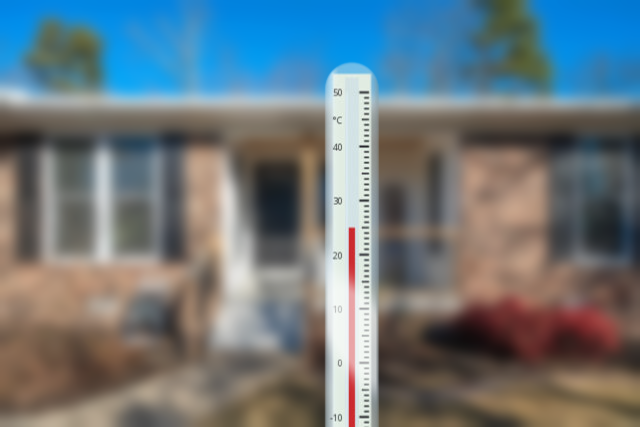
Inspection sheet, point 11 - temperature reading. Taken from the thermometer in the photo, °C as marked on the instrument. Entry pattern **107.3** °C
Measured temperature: **25** °C
